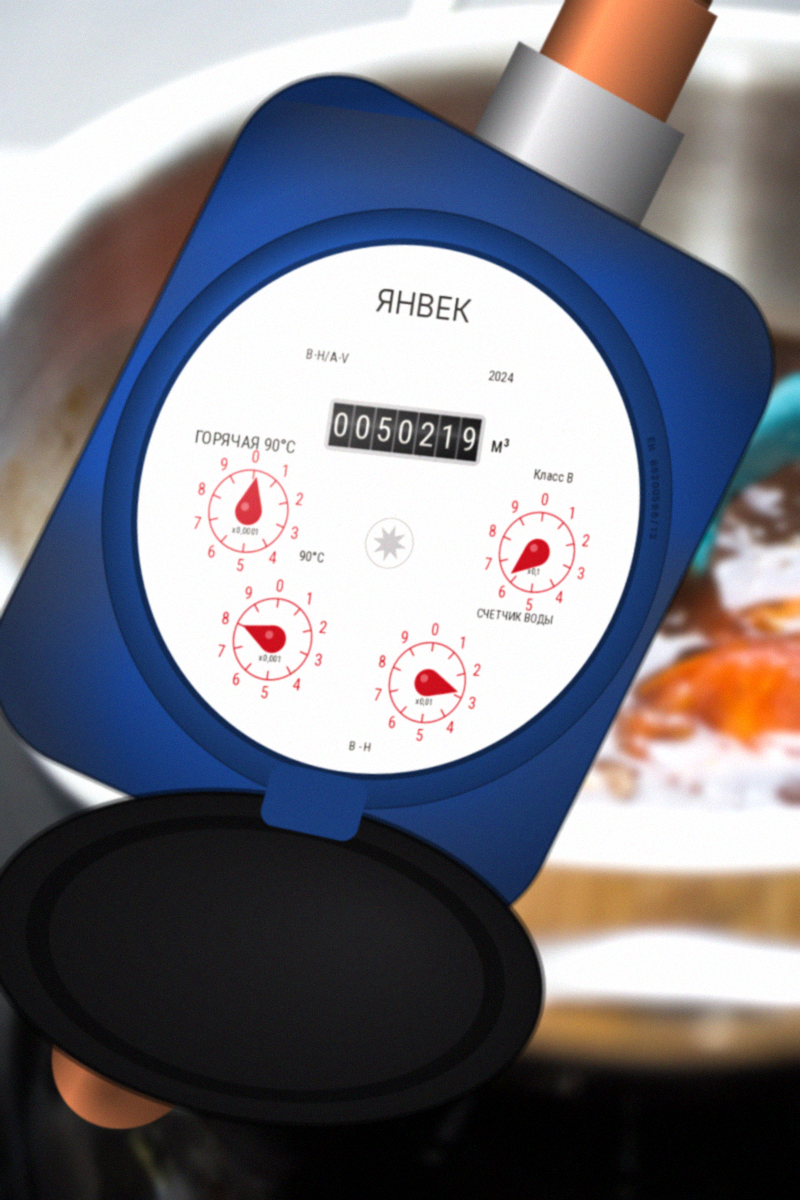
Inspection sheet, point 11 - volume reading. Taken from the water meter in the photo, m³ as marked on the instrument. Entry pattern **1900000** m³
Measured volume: **50219.6280** m³
